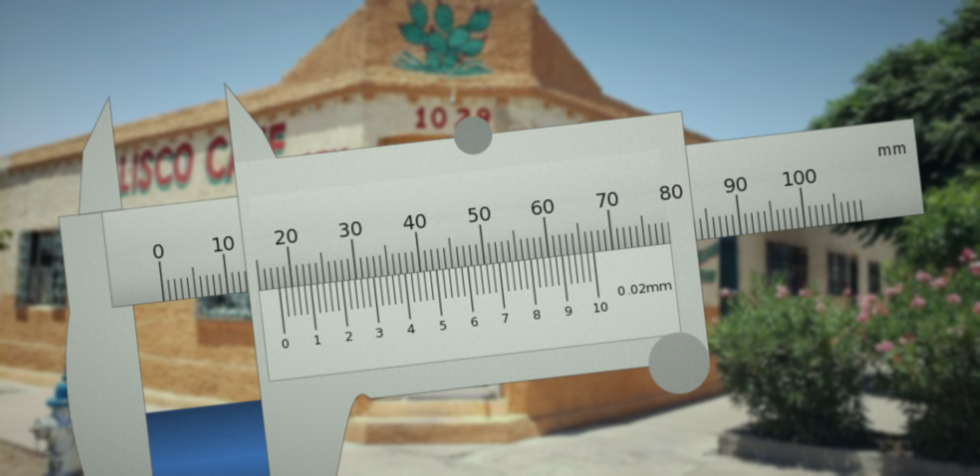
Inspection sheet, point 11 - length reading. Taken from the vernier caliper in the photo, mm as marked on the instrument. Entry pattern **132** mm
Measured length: **18.0** mm
